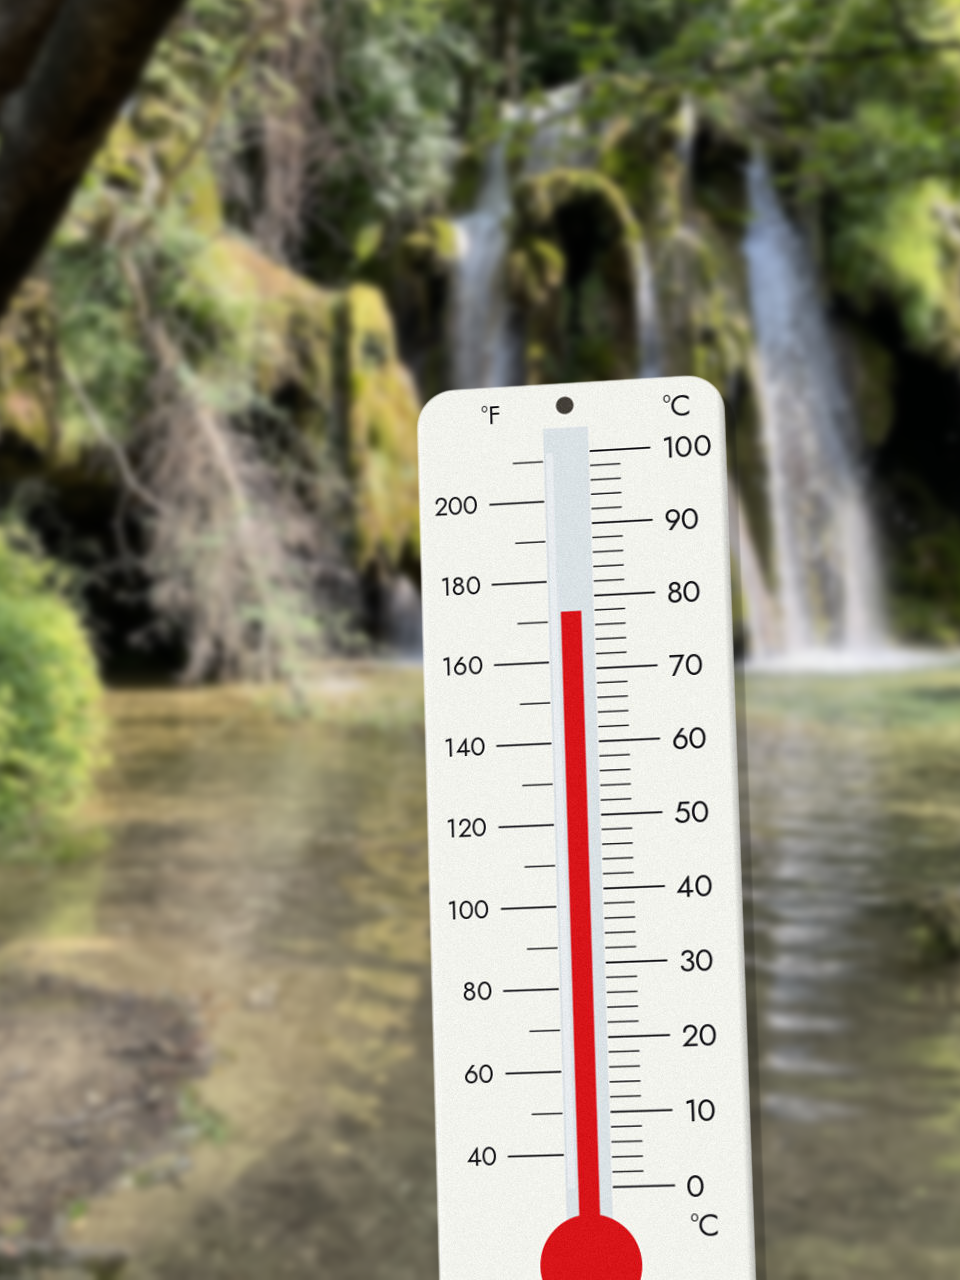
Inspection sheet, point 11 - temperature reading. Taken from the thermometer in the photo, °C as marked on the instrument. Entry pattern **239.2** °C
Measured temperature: **78** °C
